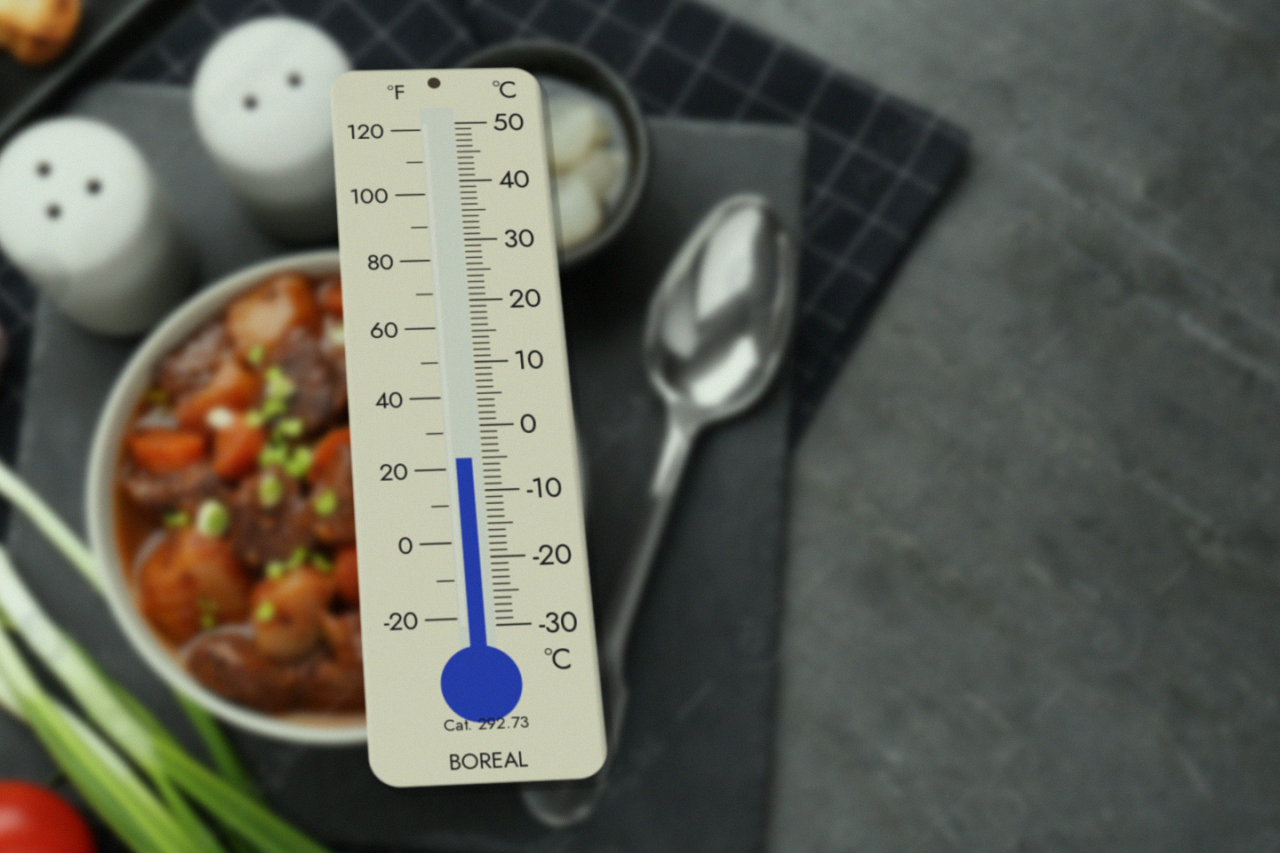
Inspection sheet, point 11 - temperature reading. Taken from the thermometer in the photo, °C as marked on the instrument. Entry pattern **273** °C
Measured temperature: **-5** °C
